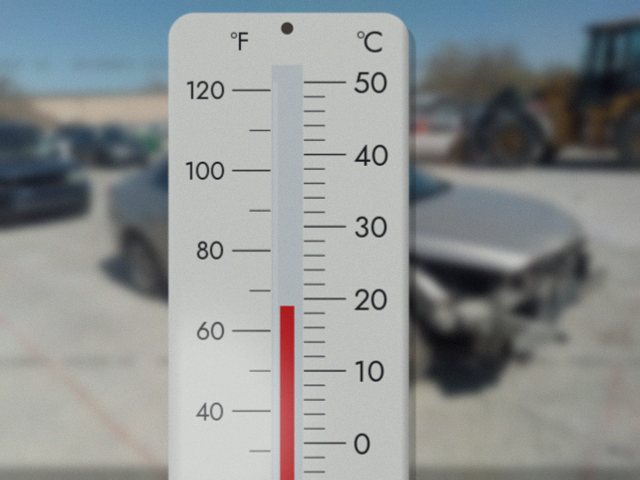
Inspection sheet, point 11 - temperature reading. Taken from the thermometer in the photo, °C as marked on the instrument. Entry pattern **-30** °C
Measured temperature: **19** °C
